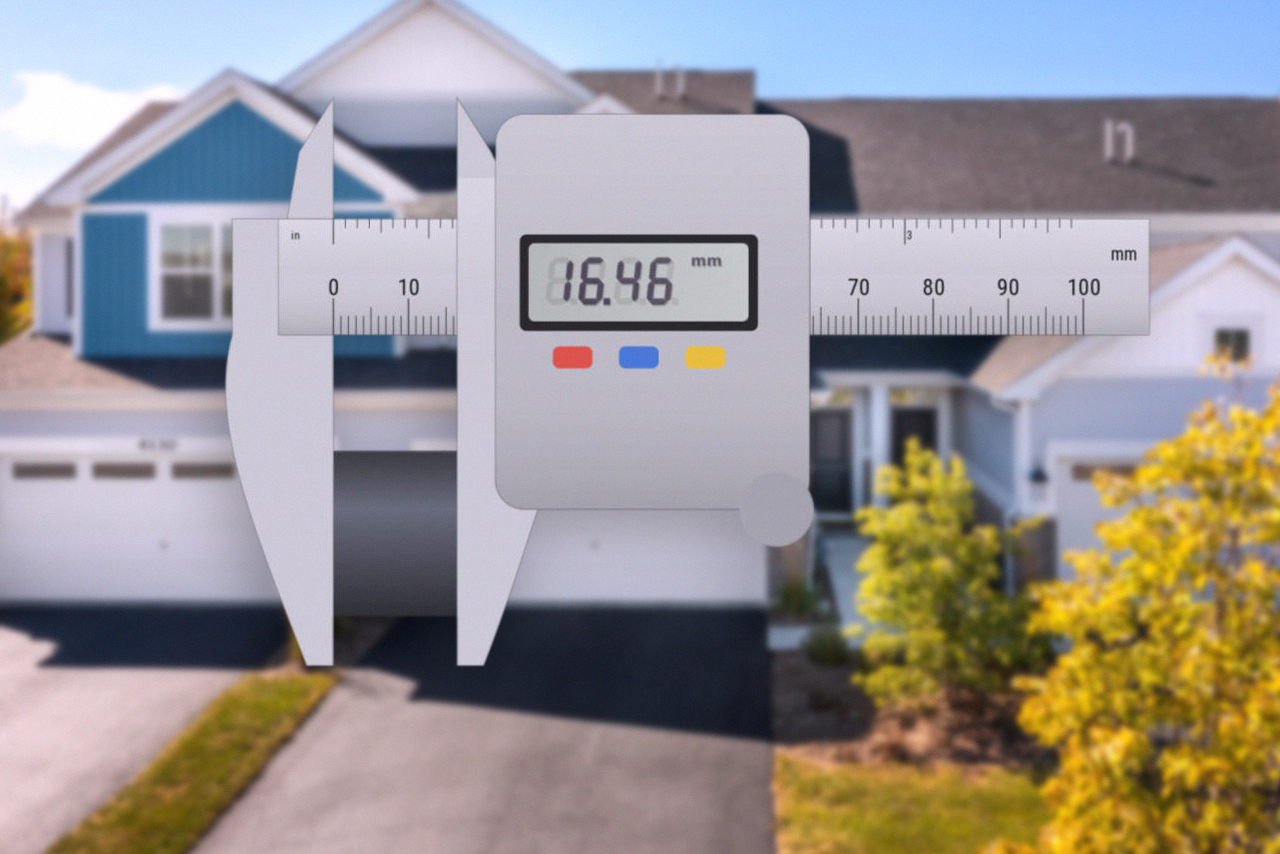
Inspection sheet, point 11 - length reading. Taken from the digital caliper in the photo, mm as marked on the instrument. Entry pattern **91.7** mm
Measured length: **16.46** mm
